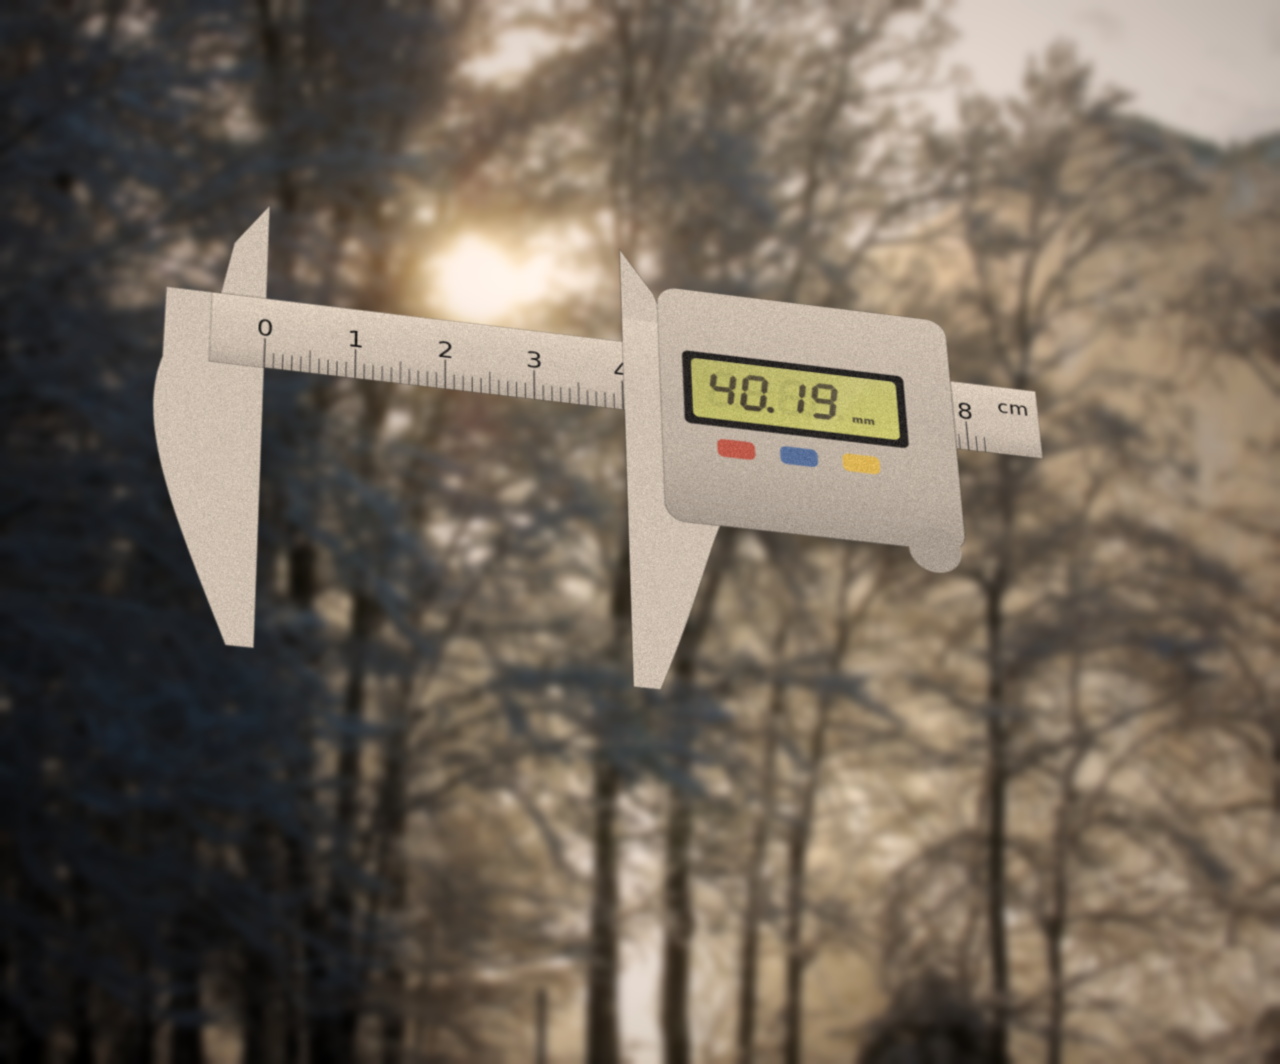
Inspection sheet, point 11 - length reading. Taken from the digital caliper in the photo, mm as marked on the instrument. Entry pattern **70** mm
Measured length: **40.19** mm
